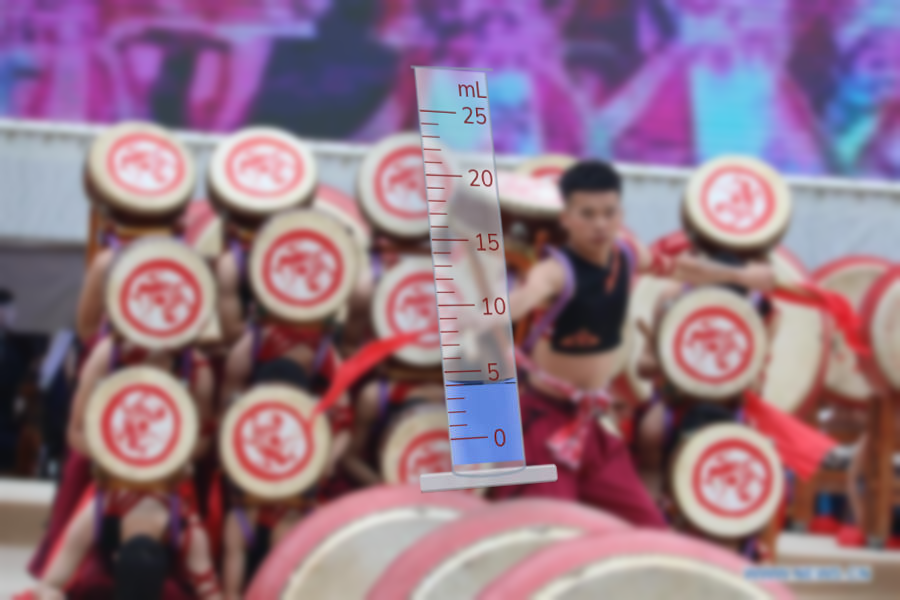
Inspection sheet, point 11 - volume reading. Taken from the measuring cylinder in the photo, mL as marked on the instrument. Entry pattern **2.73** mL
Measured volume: **4** mL
